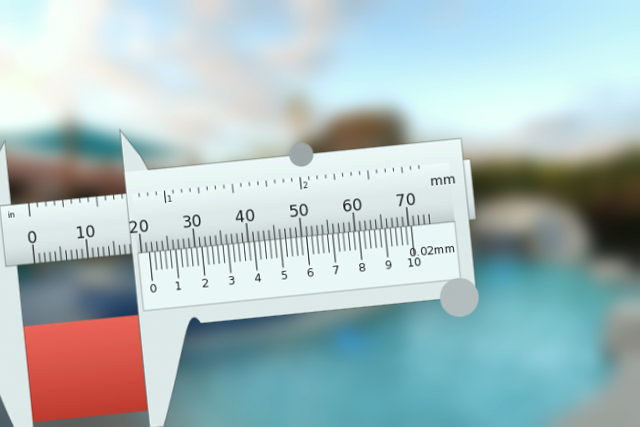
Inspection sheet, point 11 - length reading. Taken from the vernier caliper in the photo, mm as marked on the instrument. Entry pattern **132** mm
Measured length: **21.5** mm
